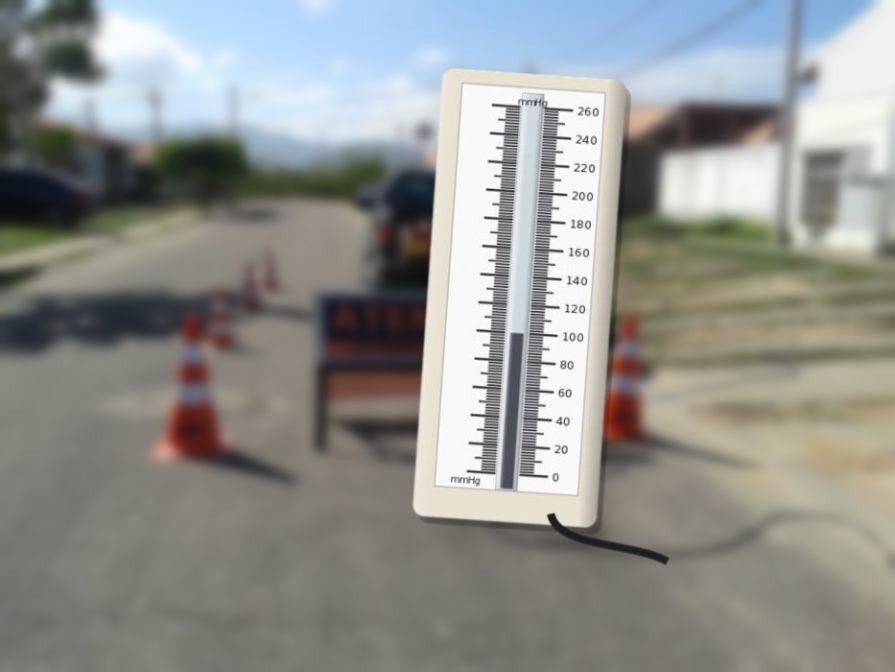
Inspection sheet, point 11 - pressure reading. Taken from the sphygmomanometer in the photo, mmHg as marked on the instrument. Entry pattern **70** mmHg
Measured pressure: **100** mmHg
